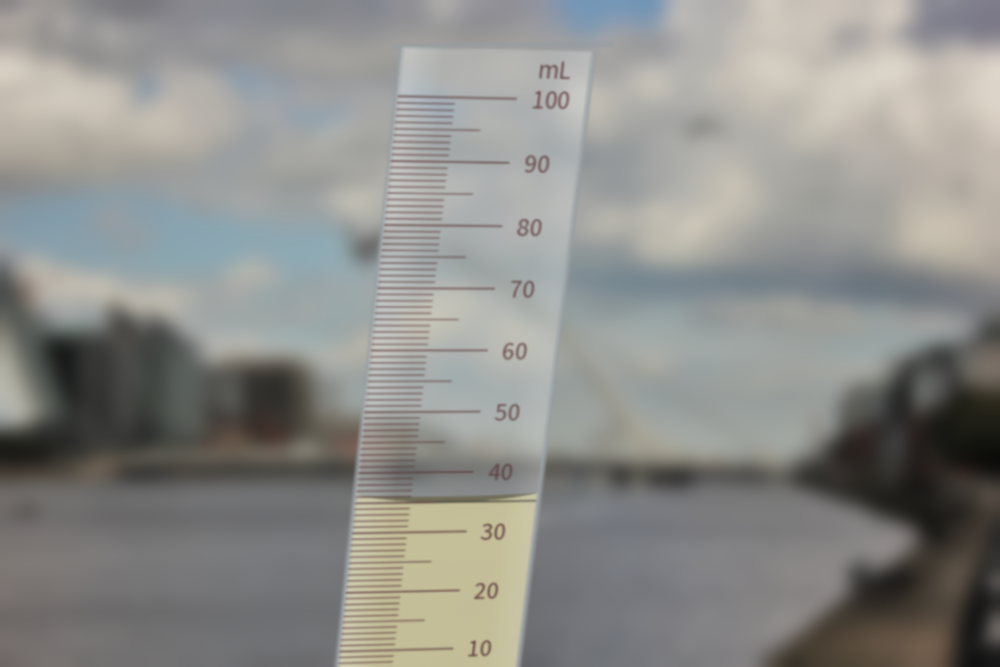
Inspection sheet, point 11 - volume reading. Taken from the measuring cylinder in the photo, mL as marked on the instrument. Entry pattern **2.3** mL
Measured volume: **35** mL
